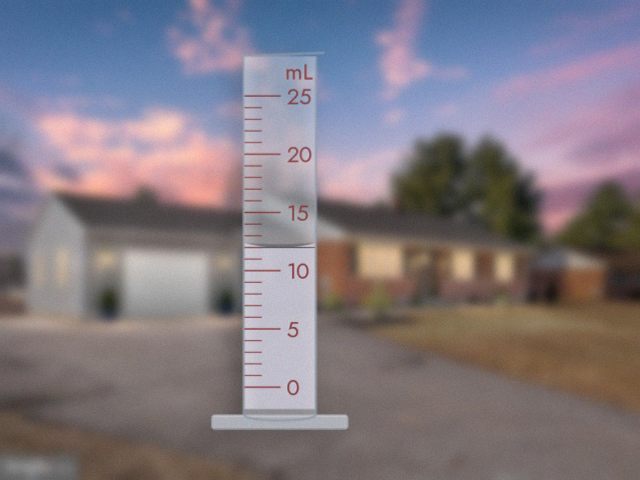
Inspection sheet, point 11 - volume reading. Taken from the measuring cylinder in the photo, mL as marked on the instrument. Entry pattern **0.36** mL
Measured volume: **12** mL
